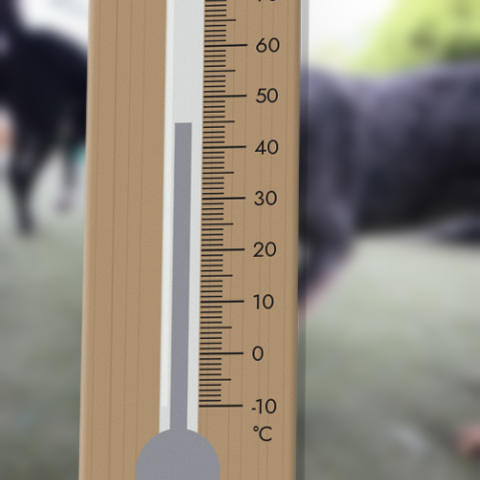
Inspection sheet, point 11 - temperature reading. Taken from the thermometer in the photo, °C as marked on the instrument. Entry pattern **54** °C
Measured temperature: **45** °C
